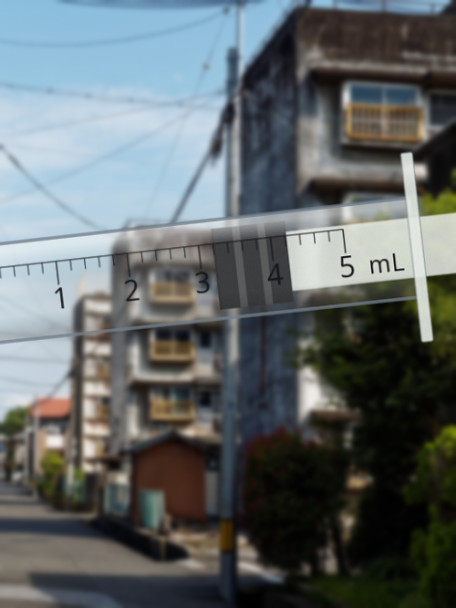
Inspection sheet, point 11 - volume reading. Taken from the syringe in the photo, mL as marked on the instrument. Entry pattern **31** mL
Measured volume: **3.2** mL
